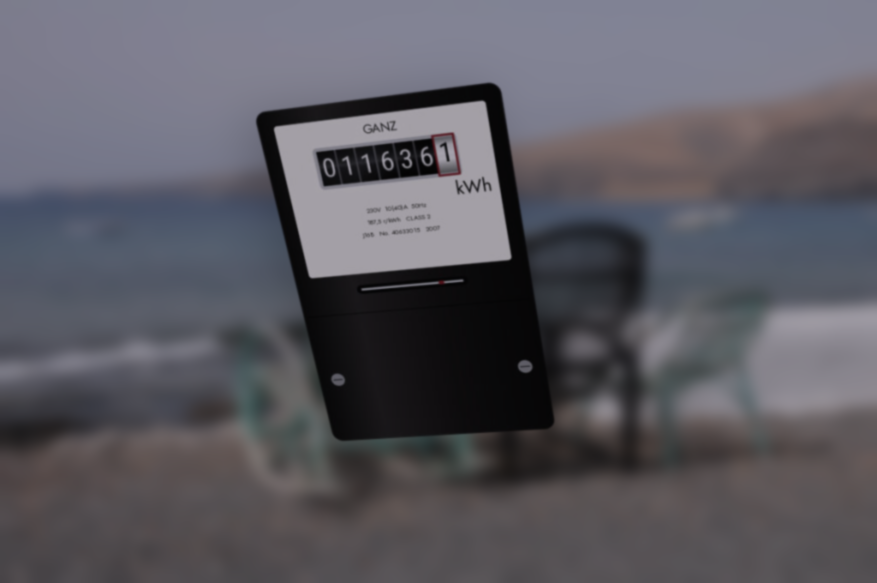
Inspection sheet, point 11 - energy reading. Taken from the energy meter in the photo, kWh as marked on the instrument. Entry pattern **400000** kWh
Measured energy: **11636.1** kWh
